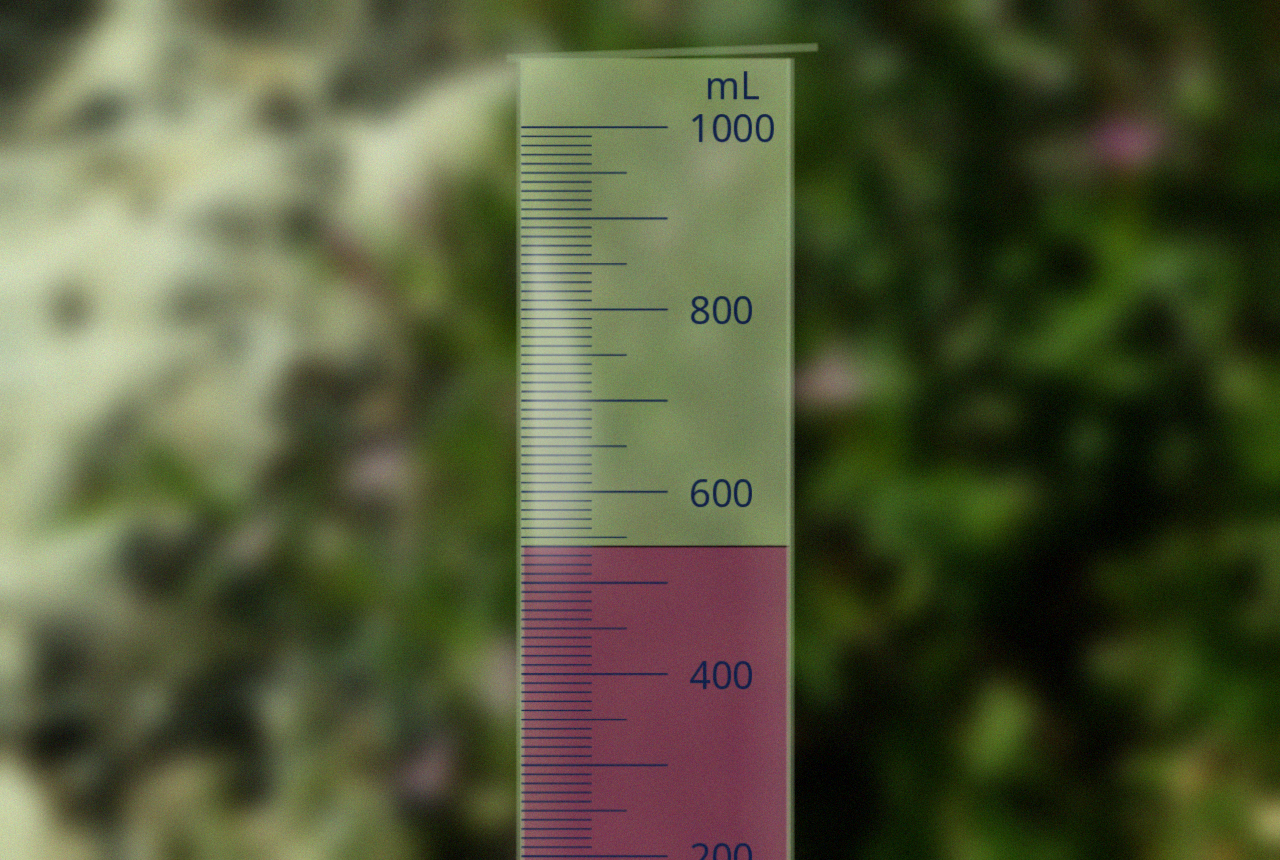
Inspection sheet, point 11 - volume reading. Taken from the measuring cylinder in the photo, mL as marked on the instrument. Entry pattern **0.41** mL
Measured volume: **540** mL
